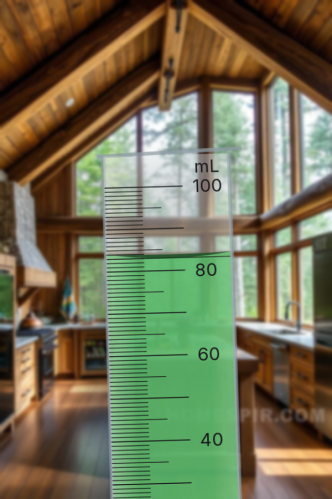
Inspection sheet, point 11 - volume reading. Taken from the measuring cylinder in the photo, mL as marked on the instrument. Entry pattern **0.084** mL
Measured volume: **83** mL
